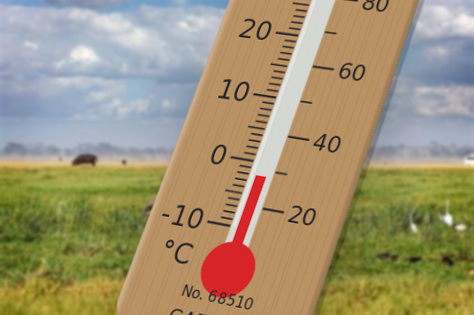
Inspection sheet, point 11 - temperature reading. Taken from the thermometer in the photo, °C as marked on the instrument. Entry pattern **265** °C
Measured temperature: **-2** °C
